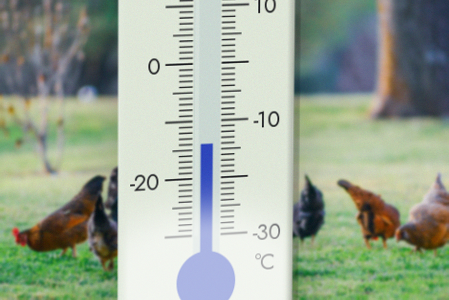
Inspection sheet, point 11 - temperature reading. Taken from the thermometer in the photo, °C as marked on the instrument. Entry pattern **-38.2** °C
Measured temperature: **-14** °C
